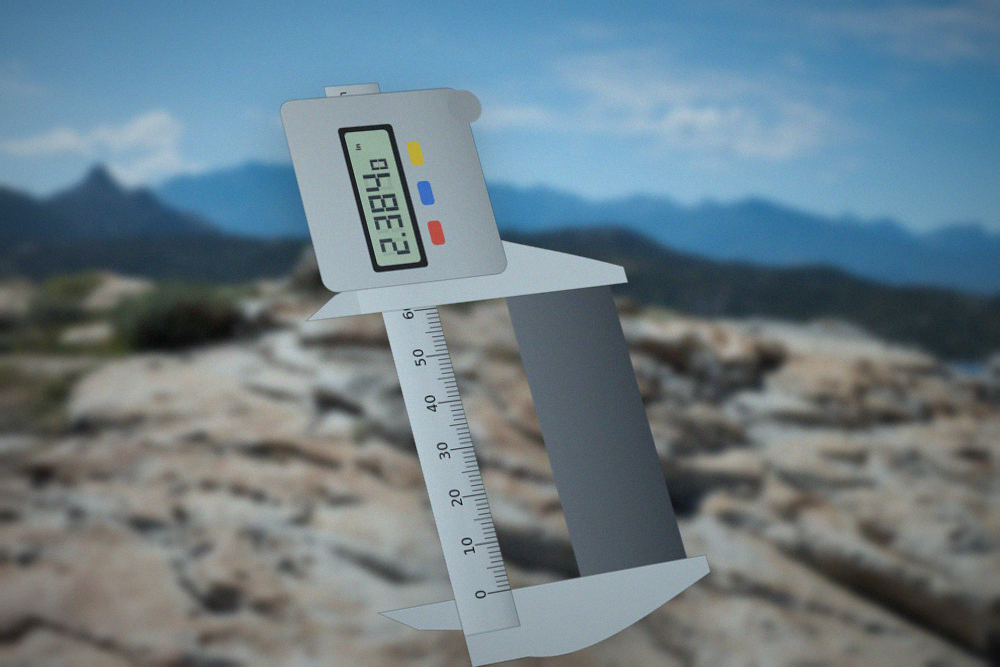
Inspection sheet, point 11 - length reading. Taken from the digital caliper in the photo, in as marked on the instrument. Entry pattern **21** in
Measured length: **2.3840** in
